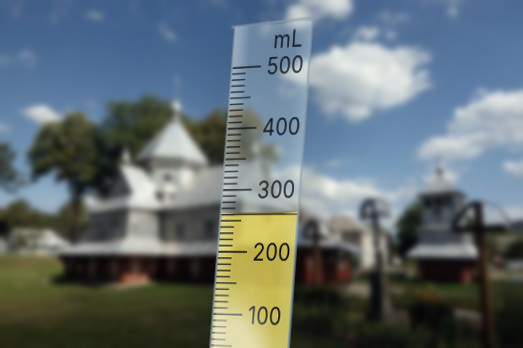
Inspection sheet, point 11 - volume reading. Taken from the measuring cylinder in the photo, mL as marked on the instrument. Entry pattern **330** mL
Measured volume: **260** mL
